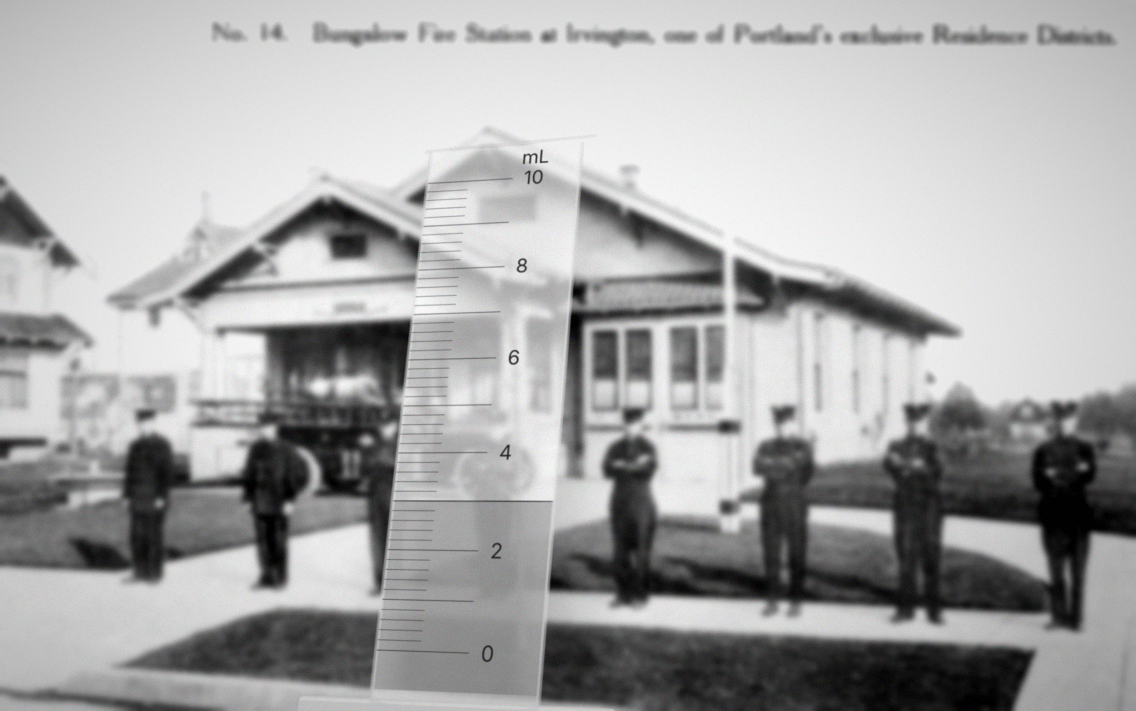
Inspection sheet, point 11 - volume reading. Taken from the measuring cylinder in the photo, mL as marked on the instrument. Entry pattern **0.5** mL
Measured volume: **3** mL
